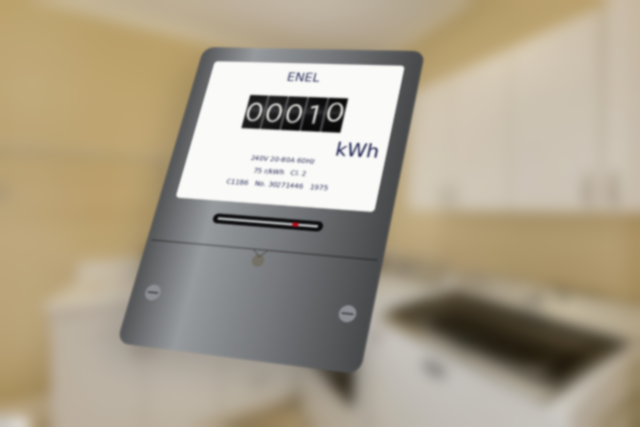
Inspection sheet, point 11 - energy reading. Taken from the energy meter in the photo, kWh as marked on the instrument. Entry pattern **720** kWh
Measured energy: **10** kWh
